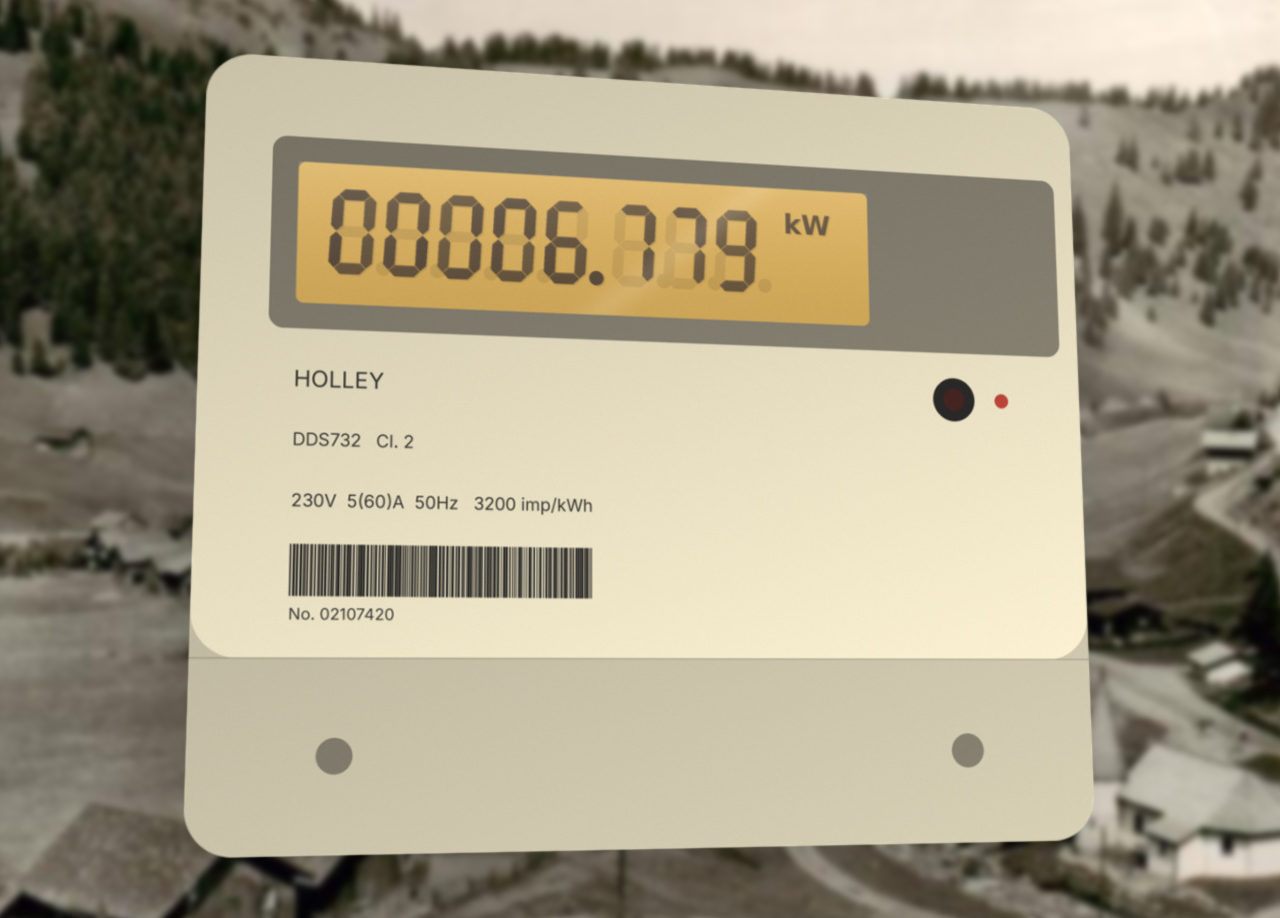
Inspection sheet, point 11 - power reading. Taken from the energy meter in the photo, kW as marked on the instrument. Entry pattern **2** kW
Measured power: **6.779** kW
